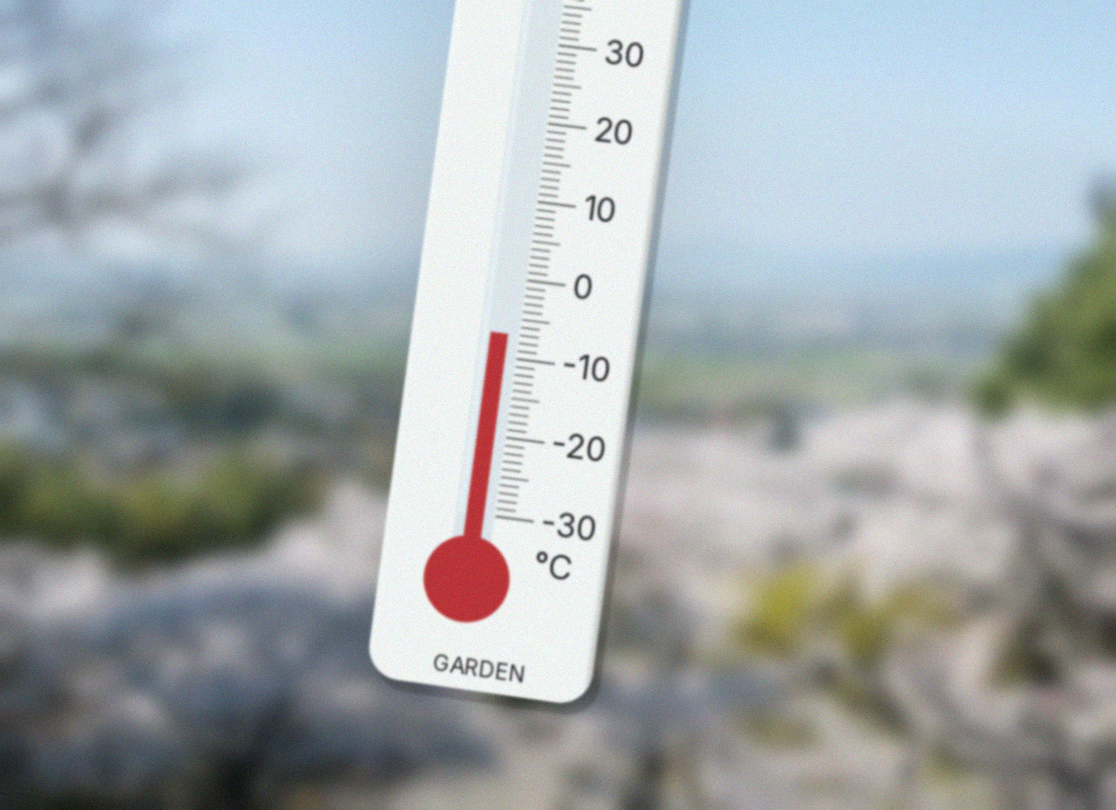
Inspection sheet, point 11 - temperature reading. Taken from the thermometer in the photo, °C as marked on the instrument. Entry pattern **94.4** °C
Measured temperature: **-7** °C
